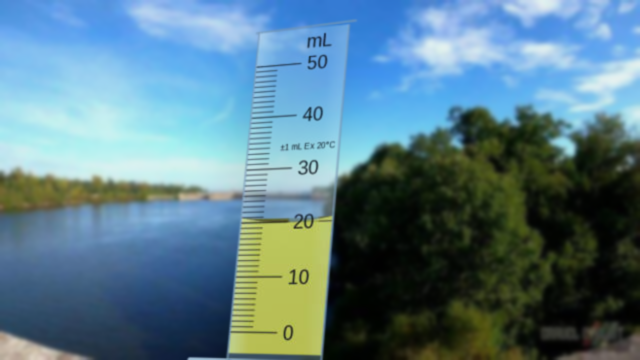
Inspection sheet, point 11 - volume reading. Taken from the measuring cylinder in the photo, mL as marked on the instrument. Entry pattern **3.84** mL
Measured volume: **20** mL
